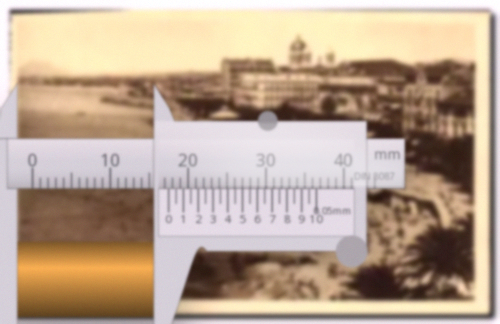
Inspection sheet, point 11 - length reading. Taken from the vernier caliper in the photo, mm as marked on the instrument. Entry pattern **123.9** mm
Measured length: **17.5** mm
